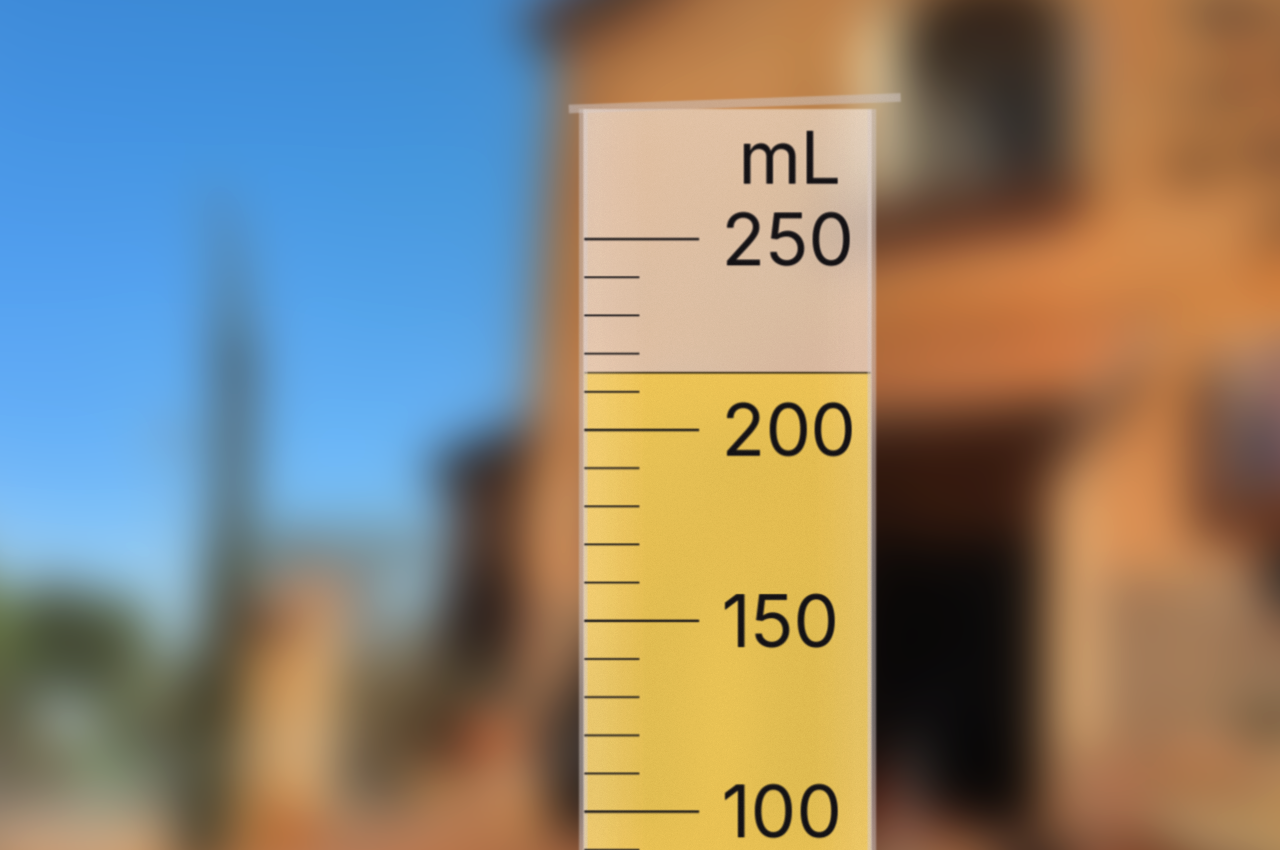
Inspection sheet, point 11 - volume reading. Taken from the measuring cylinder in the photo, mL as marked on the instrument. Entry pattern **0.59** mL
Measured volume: **215** mL
